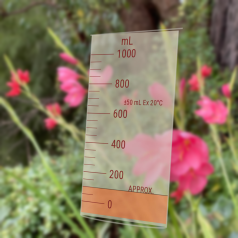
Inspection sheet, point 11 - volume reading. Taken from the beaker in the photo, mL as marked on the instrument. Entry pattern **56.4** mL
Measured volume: **100** mL
